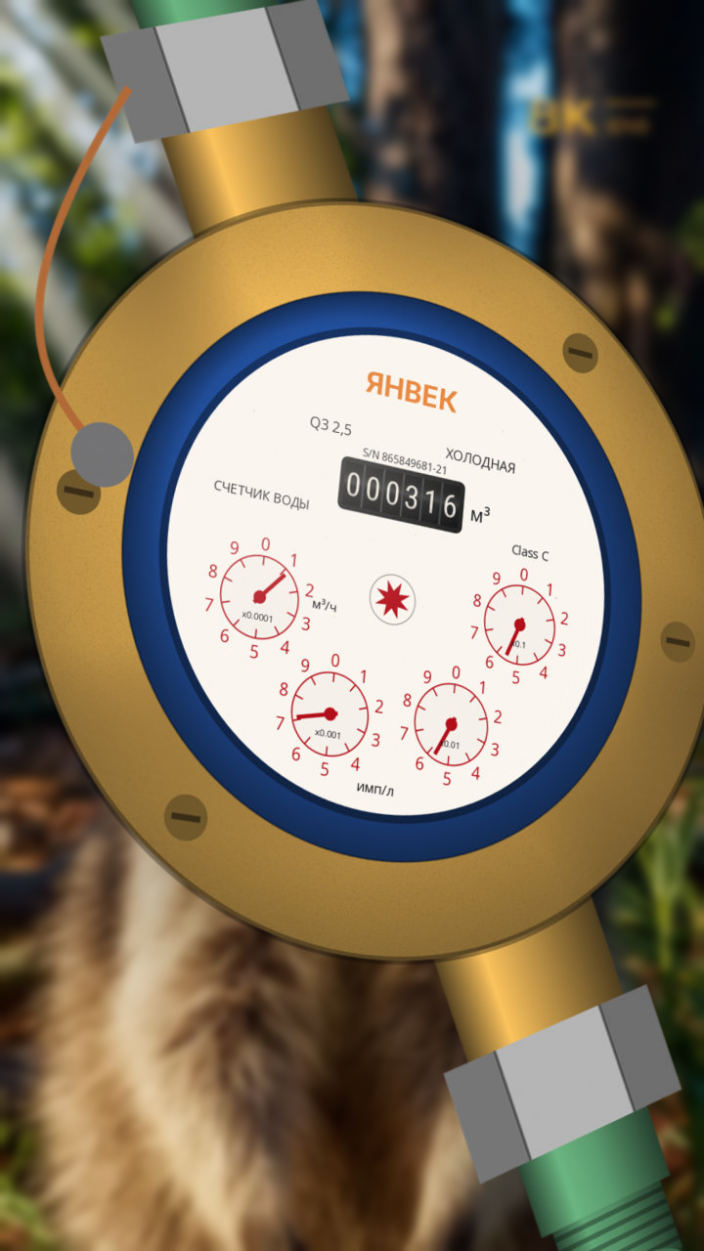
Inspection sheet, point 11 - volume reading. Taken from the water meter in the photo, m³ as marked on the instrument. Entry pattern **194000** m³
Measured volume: **316.5571** m³
